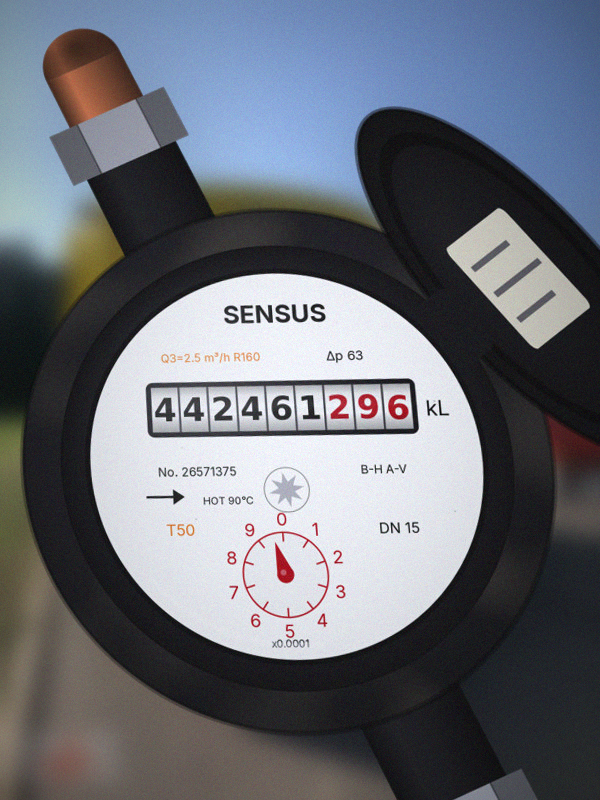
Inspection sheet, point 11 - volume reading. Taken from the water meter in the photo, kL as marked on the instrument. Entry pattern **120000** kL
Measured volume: **442461.2959** kL
